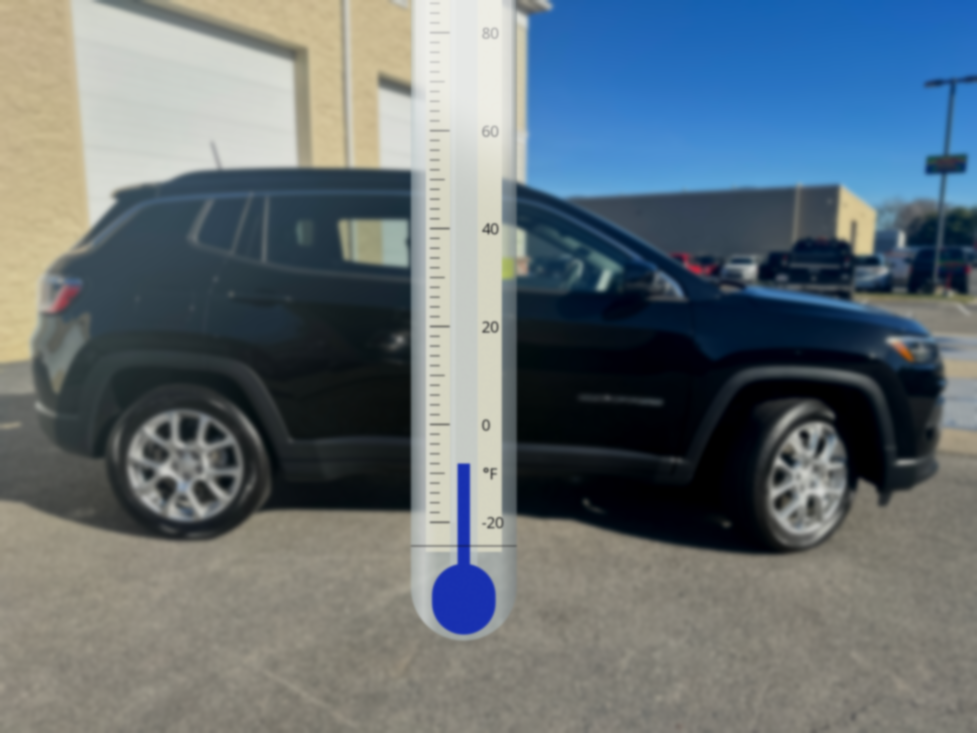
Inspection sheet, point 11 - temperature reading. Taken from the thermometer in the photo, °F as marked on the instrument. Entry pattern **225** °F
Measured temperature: **-8** °F
